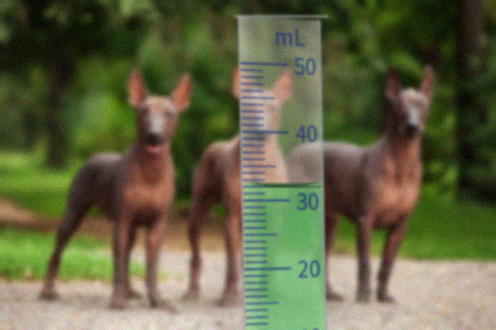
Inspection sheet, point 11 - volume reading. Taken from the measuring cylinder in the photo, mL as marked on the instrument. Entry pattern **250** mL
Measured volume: **32** mL
